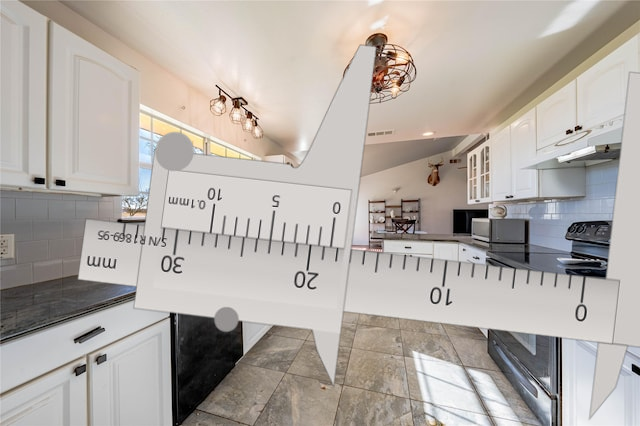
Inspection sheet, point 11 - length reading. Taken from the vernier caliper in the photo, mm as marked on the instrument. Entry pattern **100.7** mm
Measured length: **18.5** mm
